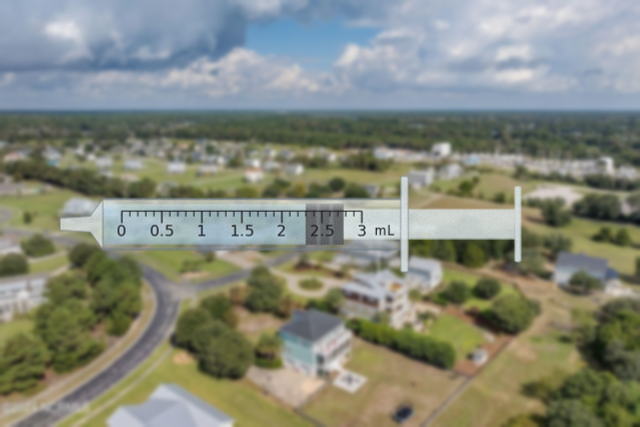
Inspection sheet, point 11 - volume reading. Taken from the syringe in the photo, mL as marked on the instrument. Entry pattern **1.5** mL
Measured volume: **2.3** mL
